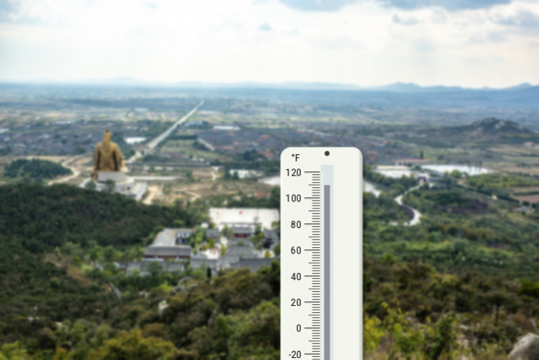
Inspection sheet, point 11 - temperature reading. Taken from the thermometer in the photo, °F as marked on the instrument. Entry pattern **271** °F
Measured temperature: **110** °F
